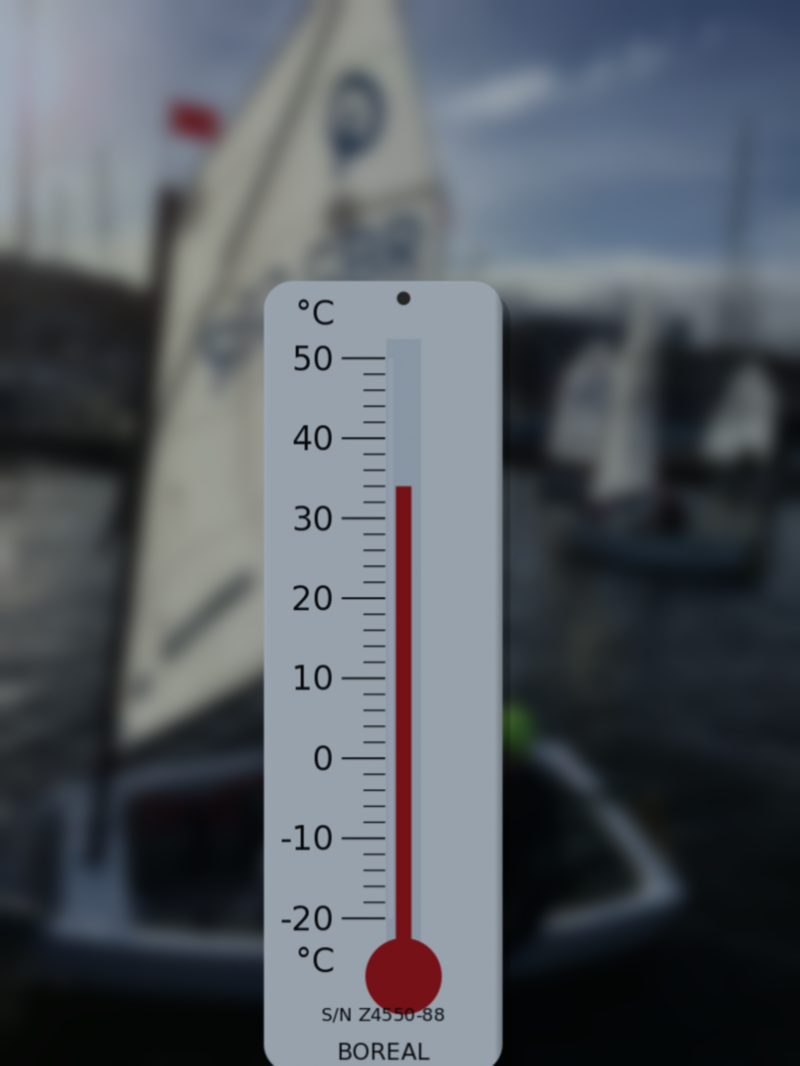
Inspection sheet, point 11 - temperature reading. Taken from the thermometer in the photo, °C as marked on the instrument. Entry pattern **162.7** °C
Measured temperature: **34** °C
